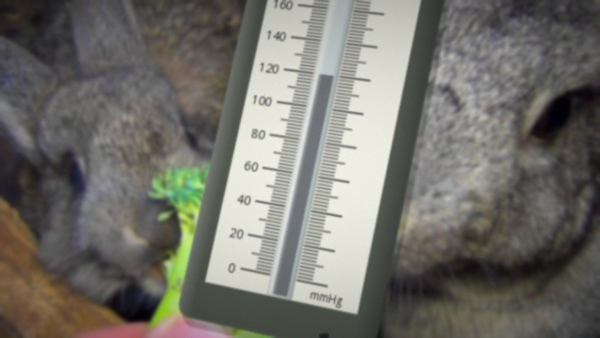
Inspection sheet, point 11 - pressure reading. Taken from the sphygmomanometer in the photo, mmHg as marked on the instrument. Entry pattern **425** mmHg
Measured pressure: **120** mmHg
